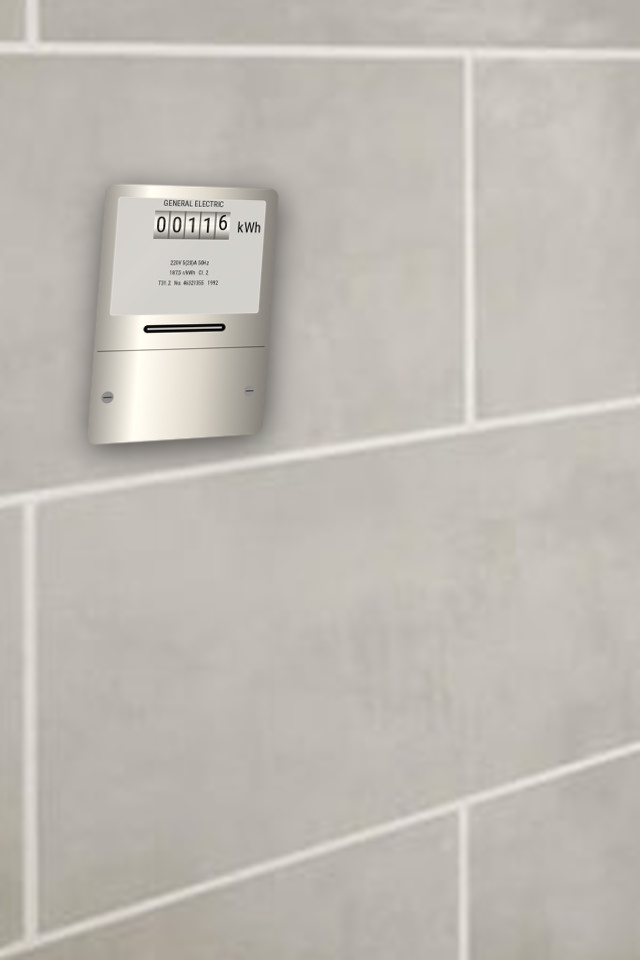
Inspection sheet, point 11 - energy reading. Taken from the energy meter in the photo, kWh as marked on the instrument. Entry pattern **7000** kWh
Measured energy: **116** kWh
